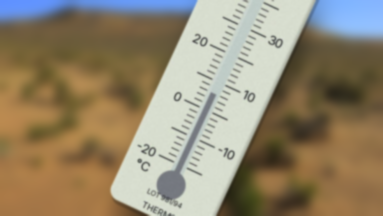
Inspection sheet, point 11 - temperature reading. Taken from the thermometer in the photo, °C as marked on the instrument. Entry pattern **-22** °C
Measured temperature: **6** °C
